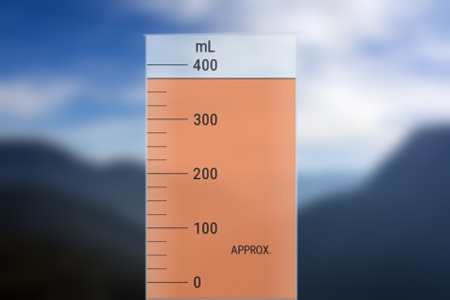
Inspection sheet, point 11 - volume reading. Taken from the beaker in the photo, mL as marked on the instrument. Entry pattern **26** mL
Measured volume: **375** mL
